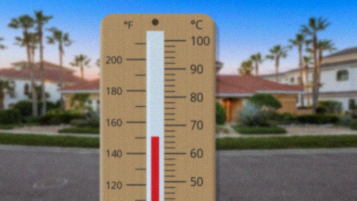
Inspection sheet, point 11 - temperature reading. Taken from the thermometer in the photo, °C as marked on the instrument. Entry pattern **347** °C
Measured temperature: **66** °C
